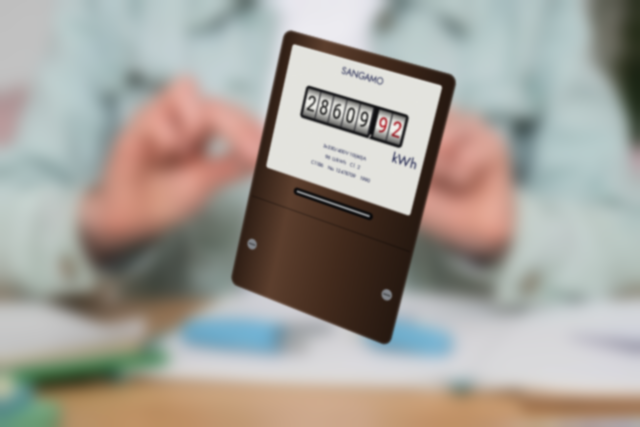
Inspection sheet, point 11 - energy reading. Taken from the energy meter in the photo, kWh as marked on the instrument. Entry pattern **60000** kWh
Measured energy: **28609.92** kWh
